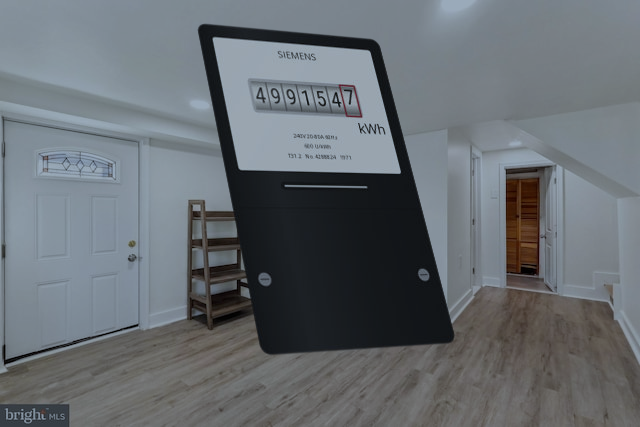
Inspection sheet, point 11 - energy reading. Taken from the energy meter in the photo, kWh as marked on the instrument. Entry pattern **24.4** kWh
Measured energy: **499154.7** kWh
